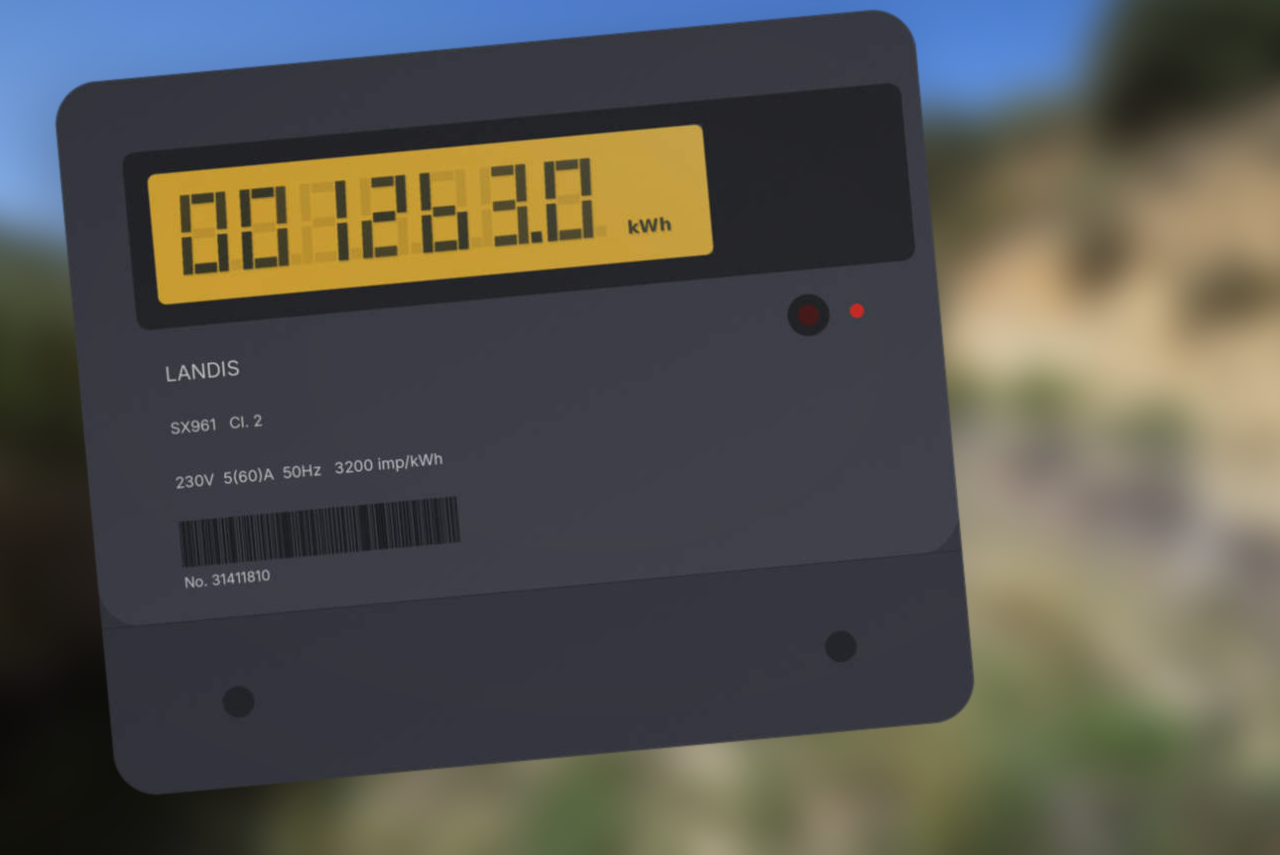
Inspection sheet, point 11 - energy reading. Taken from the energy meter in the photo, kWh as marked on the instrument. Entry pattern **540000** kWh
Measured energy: **1263.0** kWh
